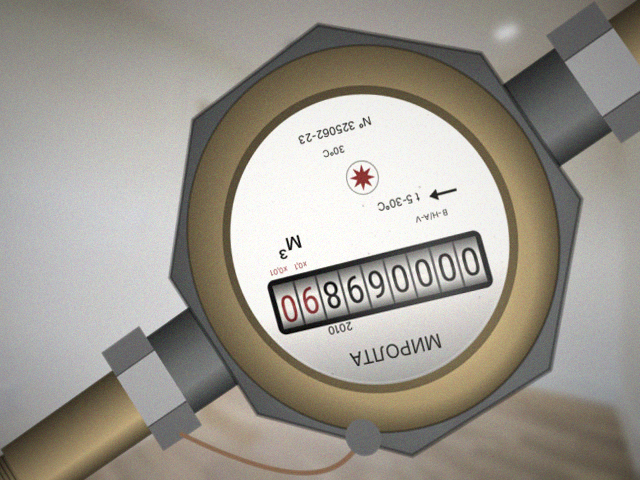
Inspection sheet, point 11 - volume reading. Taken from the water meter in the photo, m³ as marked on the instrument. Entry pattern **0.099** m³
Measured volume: **698.90** m³
